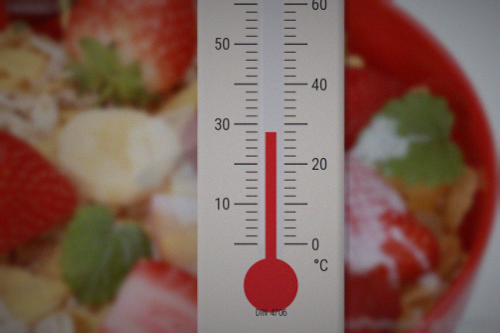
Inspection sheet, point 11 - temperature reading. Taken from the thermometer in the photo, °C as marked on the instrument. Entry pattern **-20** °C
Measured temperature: **28** °C
